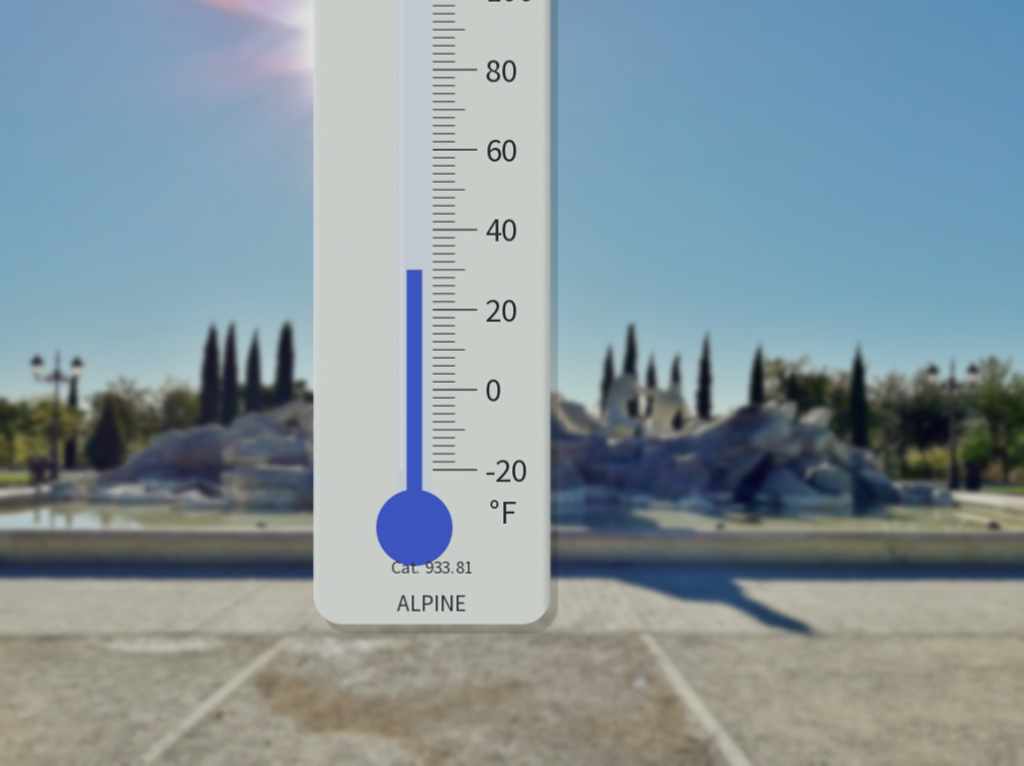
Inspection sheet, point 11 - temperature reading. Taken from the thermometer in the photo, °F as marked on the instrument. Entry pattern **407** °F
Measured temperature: **30** °F
